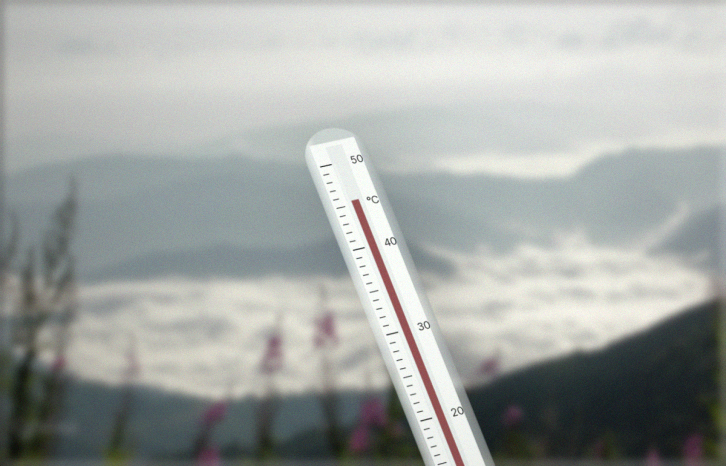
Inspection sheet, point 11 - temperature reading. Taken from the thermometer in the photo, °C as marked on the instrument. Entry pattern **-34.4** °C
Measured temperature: **45.5** °C
